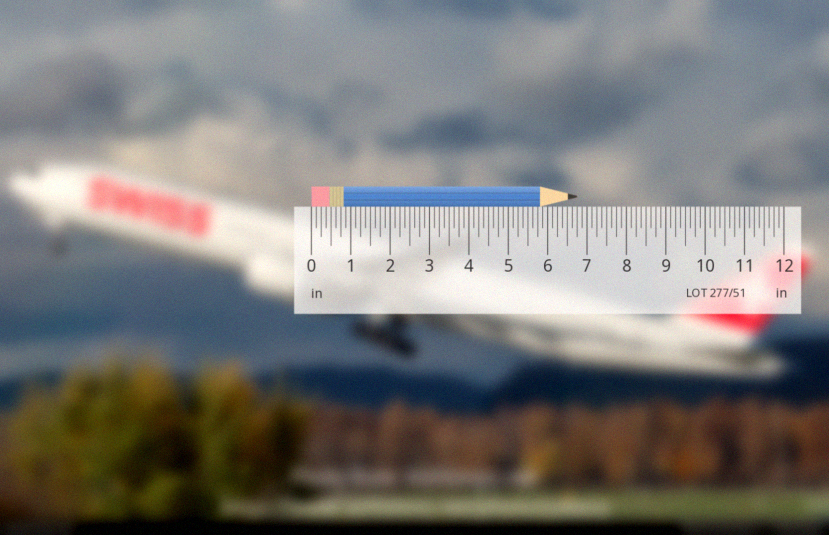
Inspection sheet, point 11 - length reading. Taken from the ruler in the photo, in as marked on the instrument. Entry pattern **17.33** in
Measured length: **6.75** in
